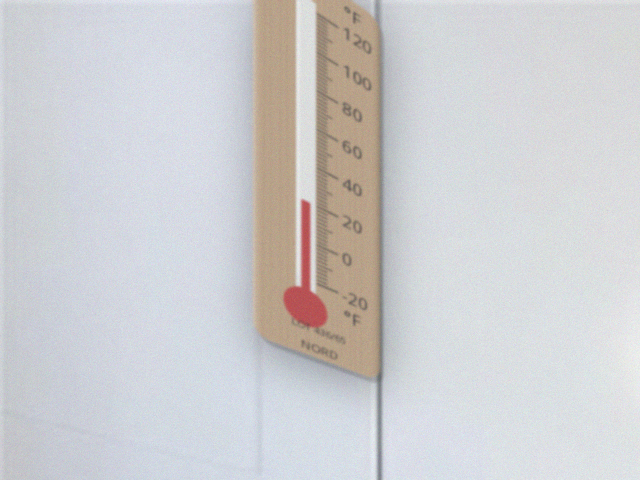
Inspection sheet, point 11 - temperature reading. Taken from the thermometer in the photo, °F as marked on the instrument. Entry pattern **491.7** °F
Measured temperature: **20** °F
